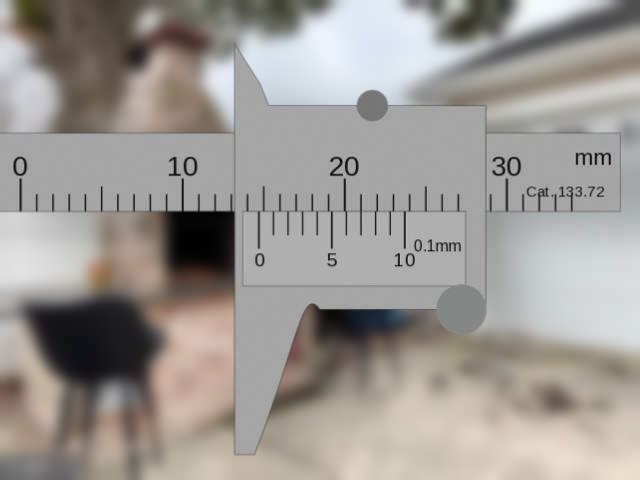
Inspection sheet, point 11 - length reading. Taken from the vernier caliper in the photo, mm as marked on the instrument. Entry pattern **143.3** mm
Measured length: **14.7** mm
